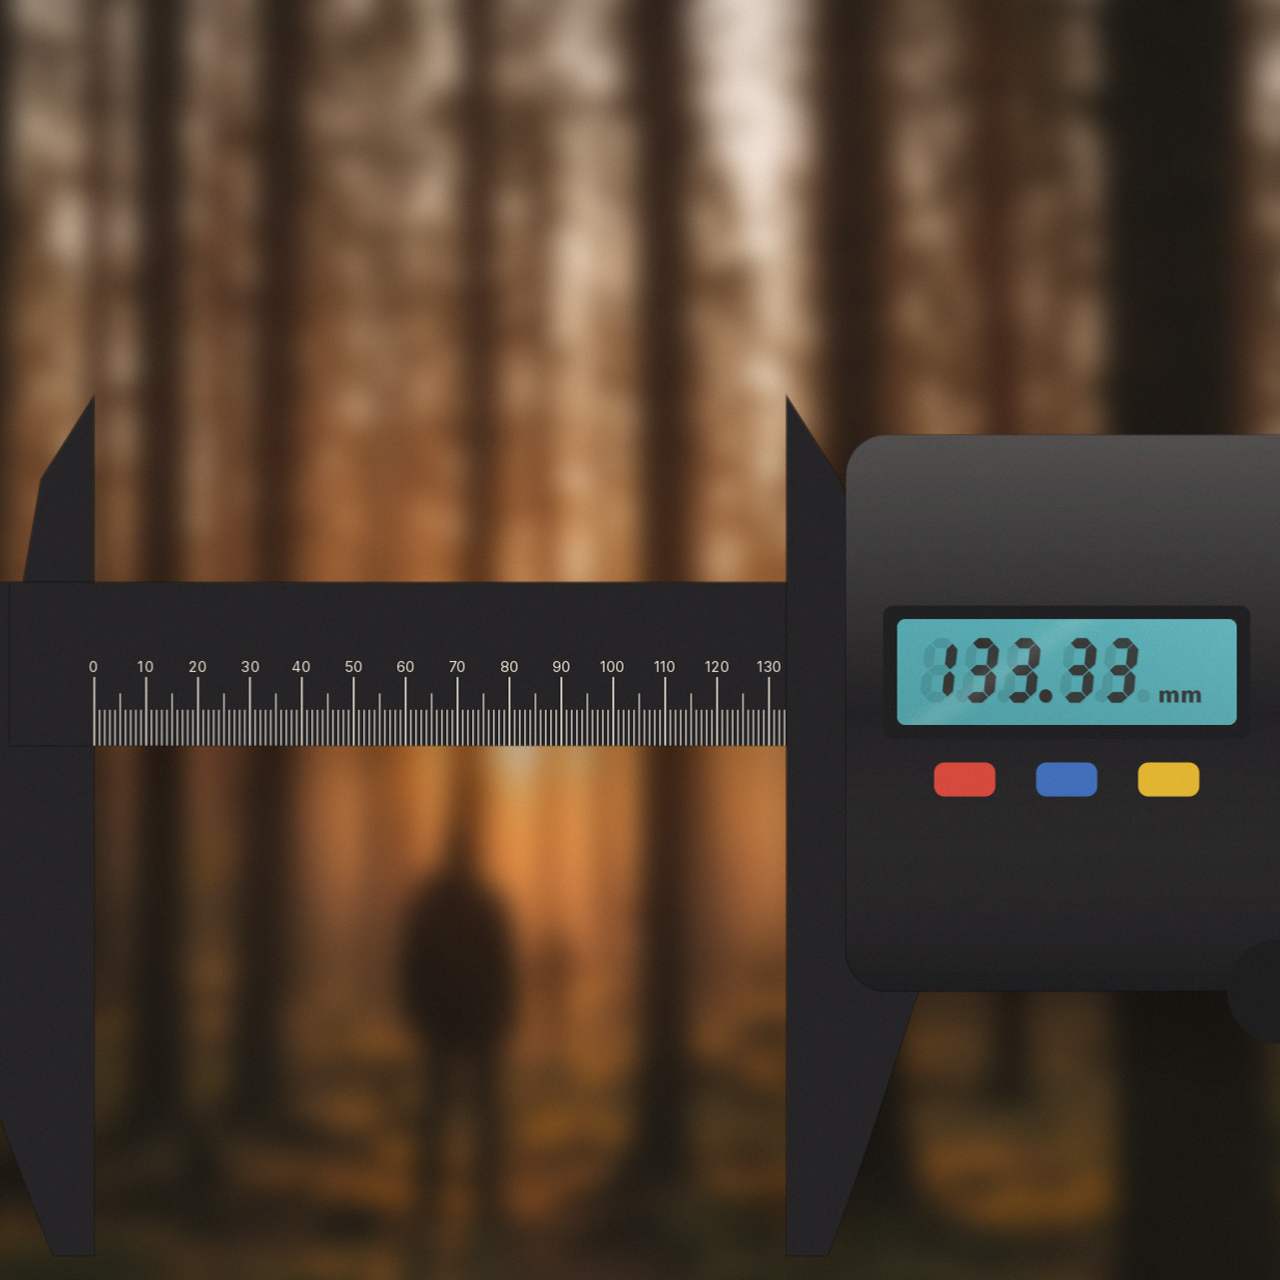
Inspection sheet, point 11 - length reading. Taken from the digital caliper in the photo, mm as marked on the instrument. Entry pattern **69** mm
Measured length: **133.33** mm
